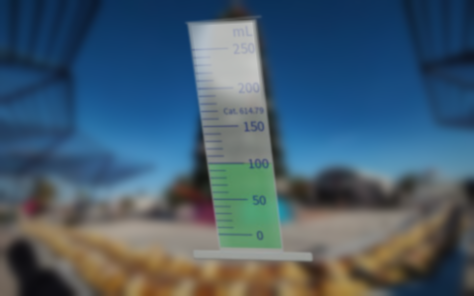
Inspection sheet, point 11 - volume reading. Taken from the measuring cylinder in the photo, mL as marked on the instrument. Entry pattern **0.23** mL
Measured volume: **100** mL
